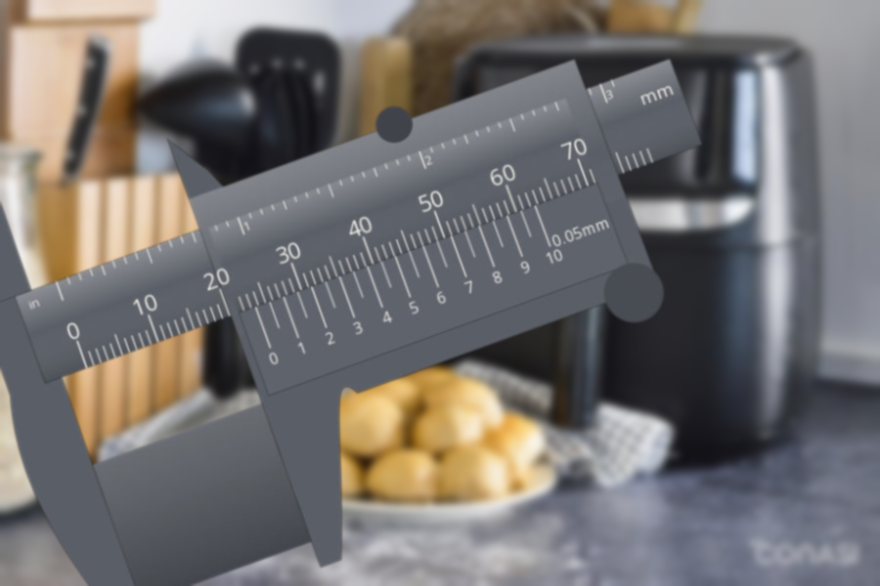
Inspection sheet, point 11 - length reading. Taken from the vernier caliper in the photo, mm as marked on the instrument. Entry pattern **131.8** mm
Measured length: **23.6** mm
